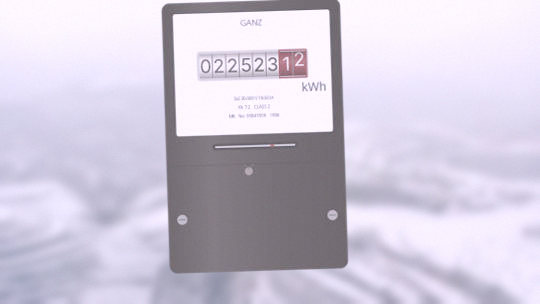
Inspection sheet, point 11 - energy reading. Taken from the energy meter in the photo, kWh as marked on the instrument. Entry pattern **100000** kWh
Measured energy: **22523.12** kWh
